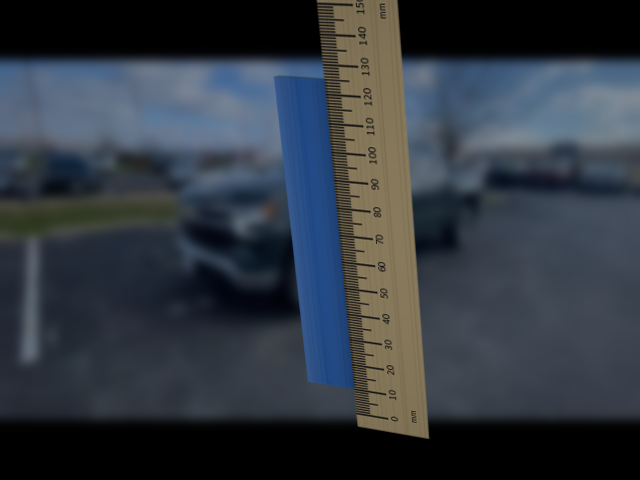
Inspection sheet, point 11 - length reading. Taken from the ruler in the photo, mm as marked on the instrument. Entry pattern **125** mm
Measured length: **115** mm
